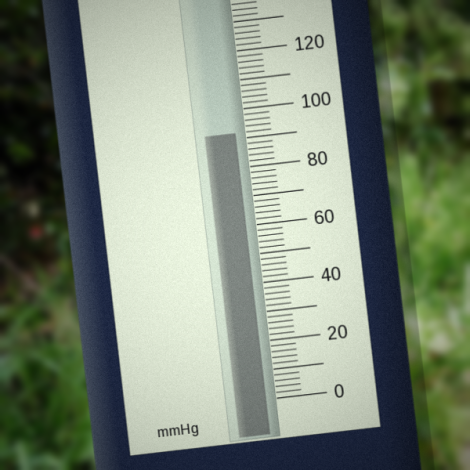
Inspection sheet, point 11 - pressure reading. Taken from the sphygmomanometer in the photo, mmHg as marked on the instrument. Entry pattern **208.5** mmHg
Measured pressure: **92** mmHg
